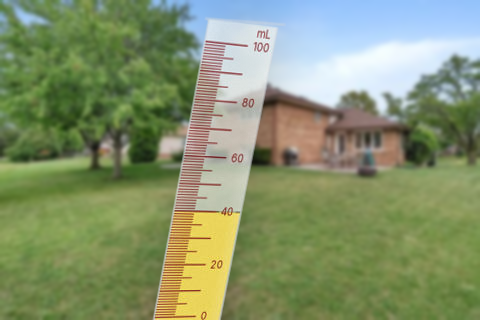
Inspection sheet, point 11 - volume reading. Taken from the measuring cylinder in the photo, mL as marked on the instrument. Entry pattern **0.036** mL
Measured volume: **40** mL
